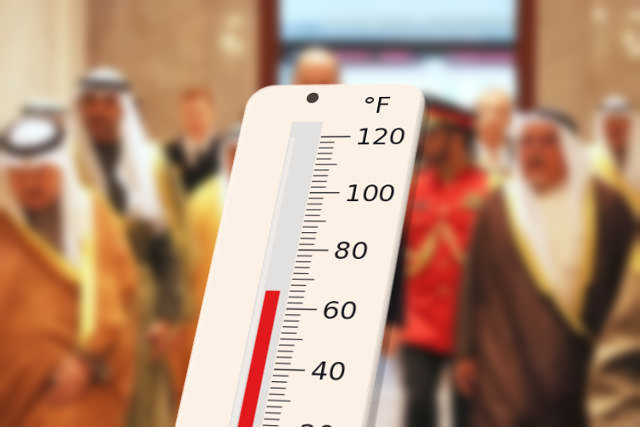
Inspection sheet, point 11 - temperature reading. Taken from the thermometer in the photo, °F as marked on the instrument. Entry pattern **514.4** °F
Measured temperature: **66** °F
